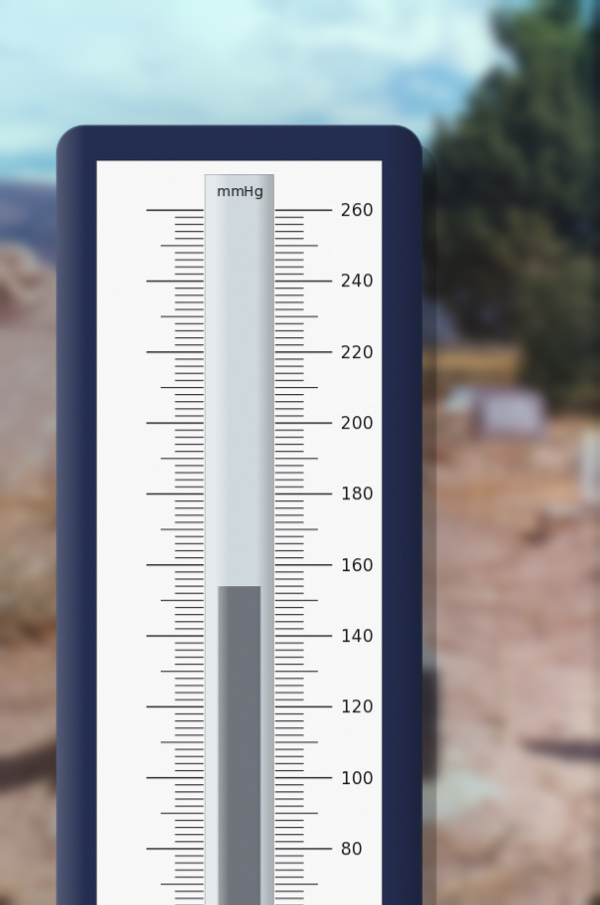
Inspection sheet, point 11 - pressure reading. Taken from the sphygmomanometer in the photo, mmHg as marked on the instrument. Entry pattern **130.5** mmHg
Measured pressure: **154** mmHg
